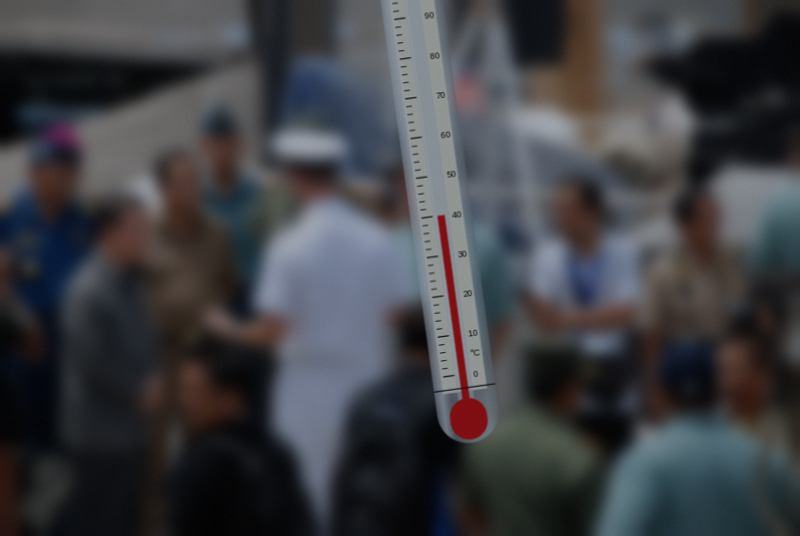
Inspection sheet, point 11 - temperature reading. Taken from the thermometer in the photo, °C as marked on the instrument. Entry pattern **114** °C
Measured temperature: **40** °C
